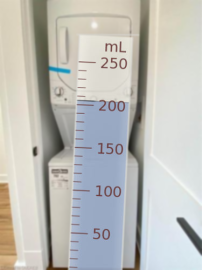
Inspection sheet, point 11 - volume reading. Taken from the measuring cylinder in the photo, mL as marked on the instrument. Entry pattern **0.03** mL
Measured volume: **205** mL
